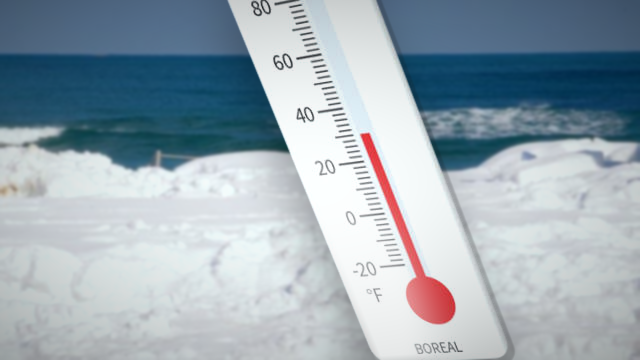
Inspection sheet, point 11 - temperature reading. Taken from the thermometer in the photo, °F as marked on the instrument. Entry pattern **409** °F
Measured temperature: **30** °F
